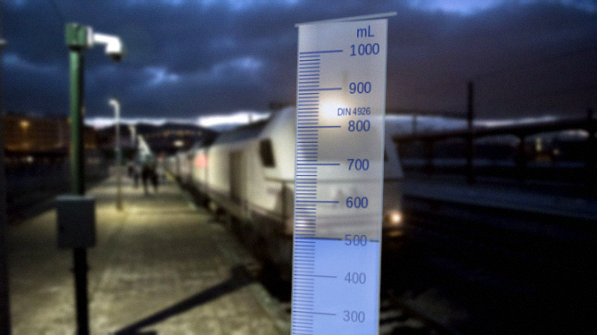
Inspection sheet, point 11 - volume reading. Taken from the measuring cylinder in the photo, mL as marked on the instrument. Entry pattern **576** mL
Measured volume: **500** mL
